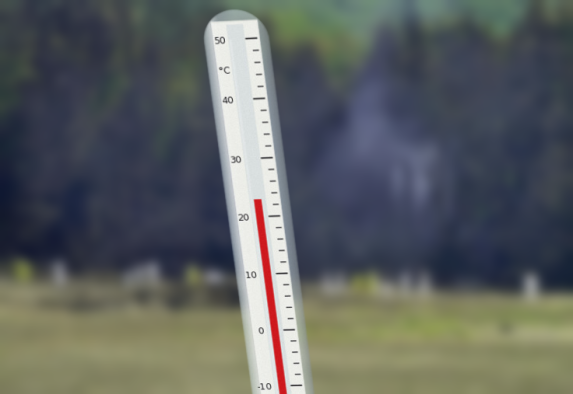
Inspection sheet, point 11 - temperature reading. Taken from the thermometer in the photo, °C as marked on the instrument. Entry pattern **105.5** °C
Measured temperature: **23** °C
